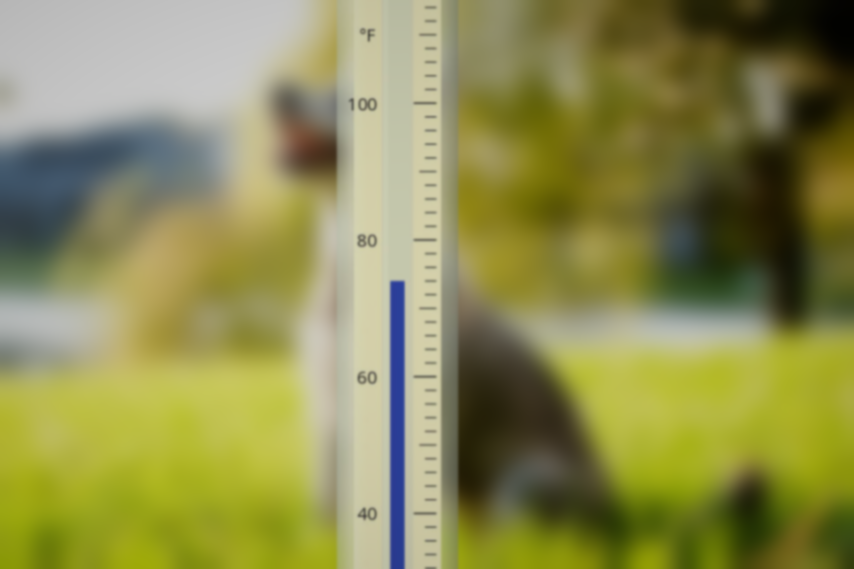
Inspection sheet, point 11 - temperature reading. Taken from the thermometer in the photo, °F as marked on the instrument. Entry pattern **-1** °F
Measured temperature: **74** °F
